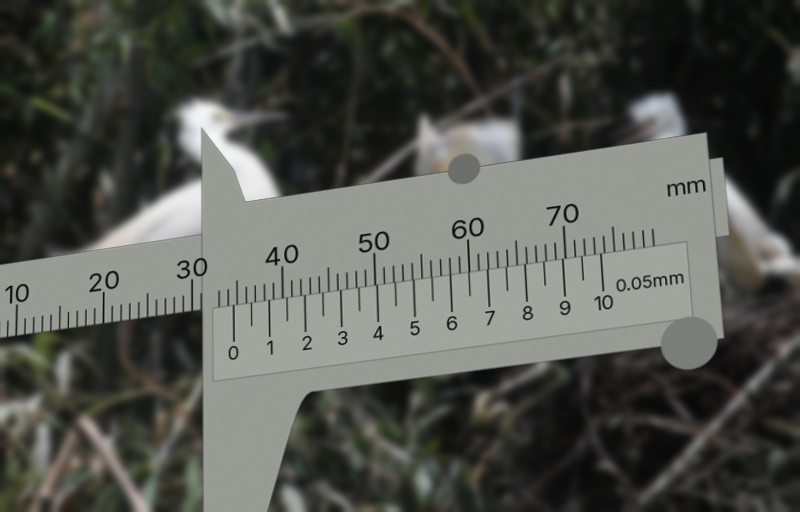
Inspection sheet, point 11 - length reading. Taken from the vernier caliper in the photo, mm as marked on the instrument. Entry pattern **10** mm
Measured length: **34.6** mm
